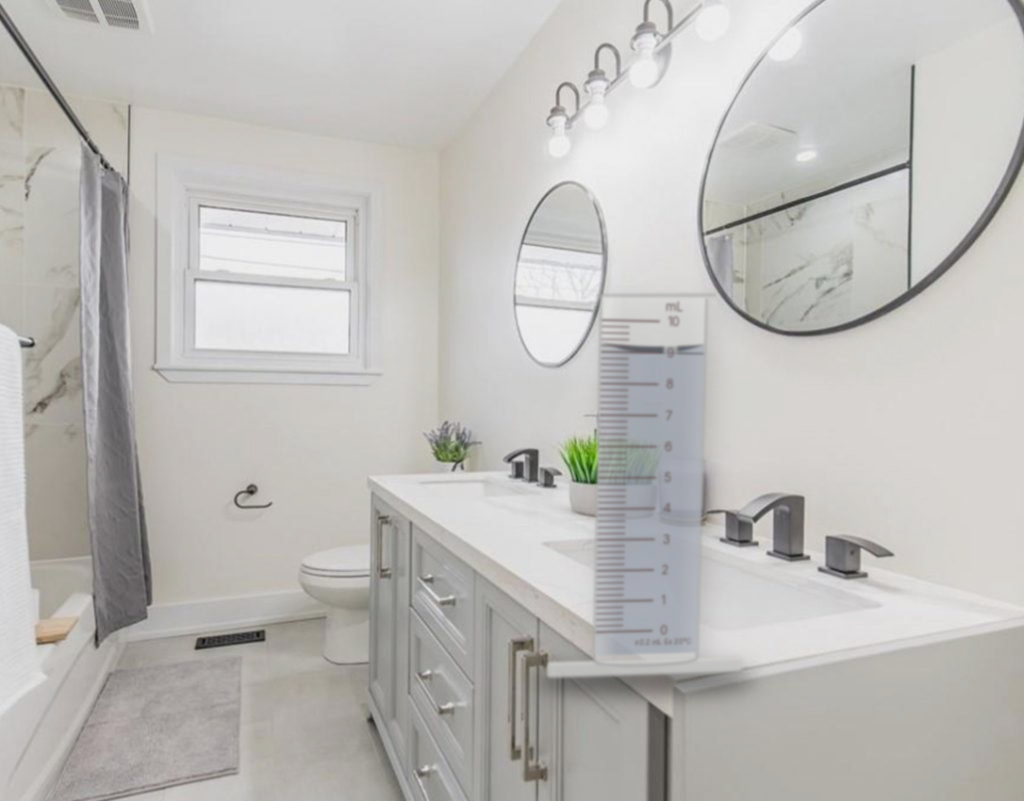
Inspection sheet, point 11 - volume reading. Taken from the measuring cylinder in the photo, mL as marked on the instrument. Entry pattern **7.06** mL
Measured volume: **9** mL
